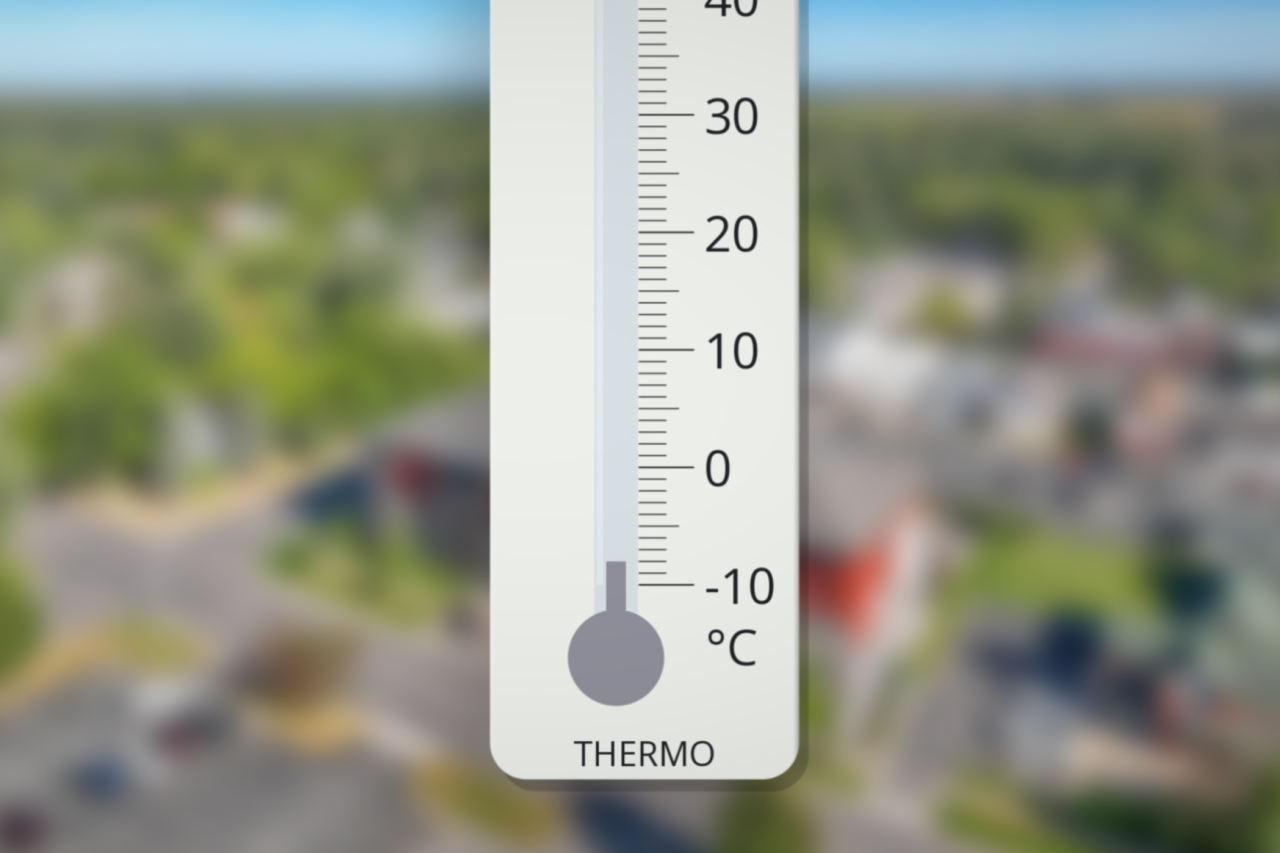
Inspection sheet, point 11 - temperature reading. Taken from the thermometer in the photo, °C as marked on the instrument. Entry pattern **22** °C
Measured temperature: **-8** °C
